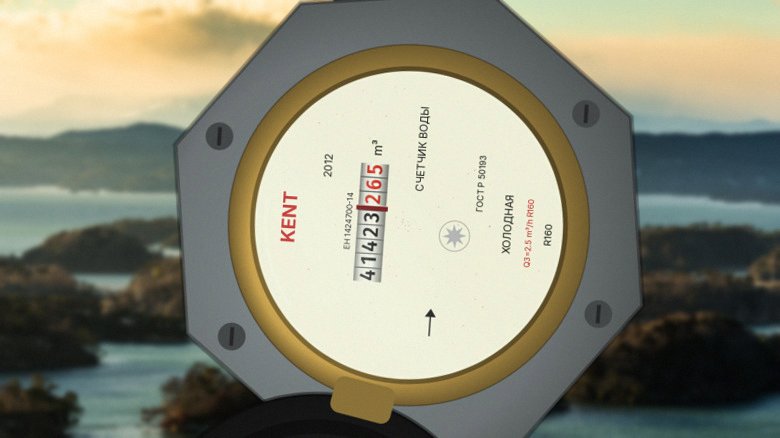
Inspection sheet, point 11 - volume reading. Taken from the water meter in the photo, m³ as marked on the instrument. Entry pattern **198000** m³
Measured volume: **41423.265** m³
